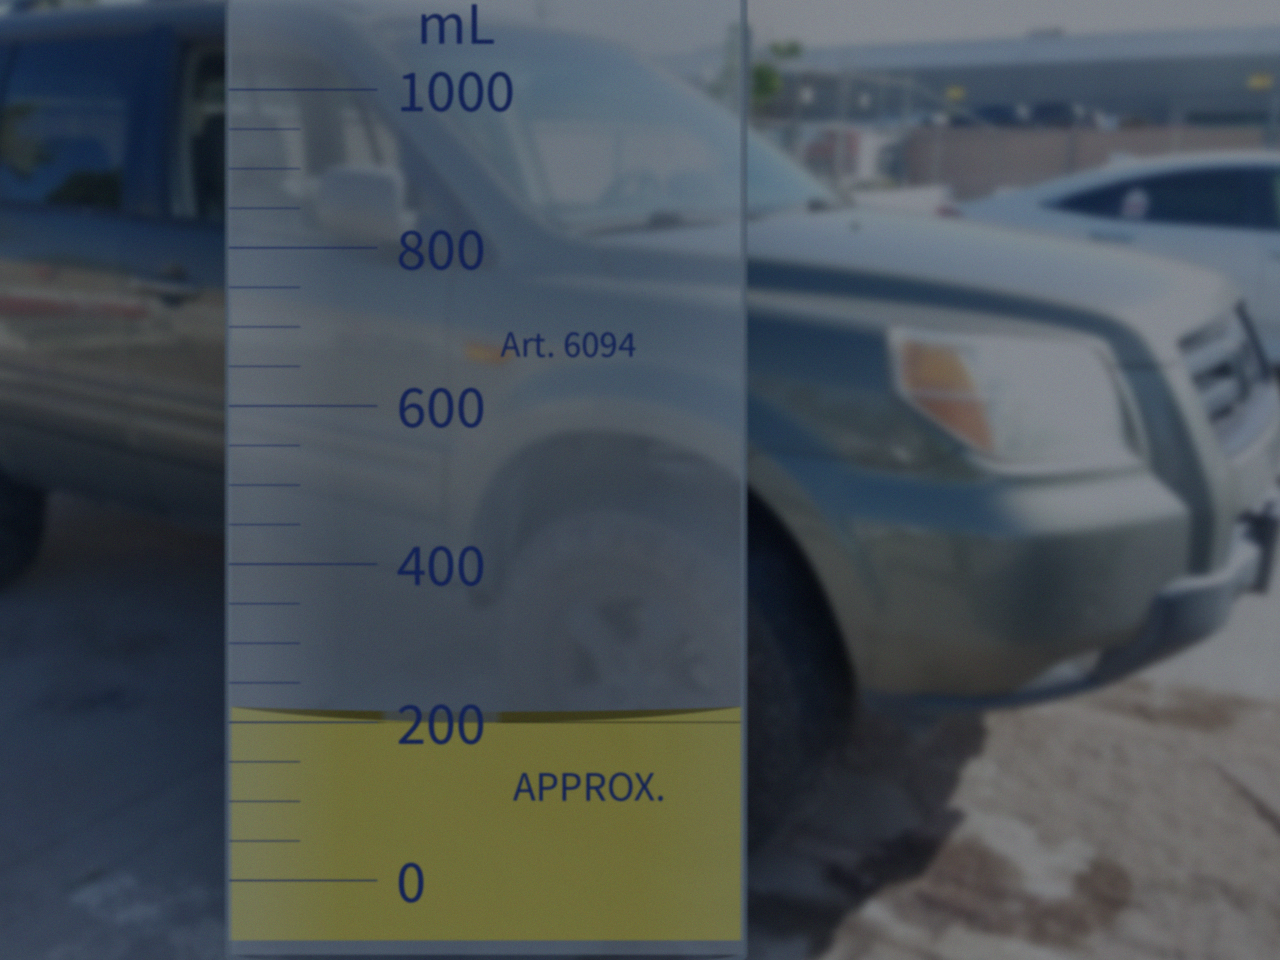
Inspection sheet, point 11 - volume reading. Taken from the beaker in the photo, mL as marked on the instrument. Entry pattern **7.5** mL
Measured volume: **200** mL
